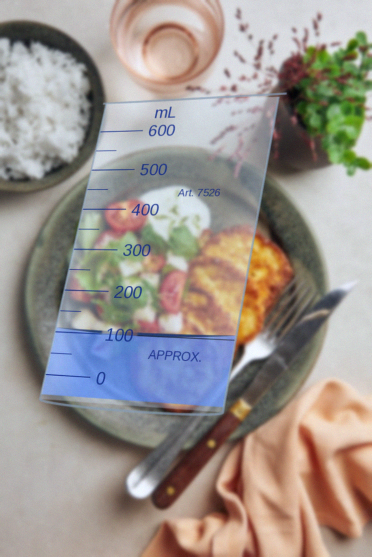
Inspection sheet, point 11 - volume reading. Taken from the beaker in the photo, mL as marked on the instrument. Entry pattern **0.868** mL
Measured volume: **100** mL
